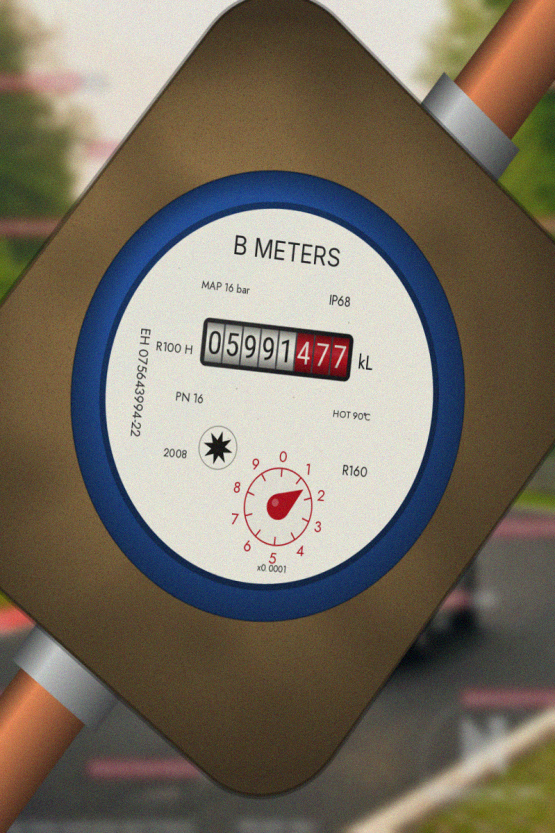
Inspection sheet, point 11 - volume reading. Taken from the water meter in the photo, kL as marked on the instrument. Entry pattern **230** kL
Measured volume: **5991.4771** kL
